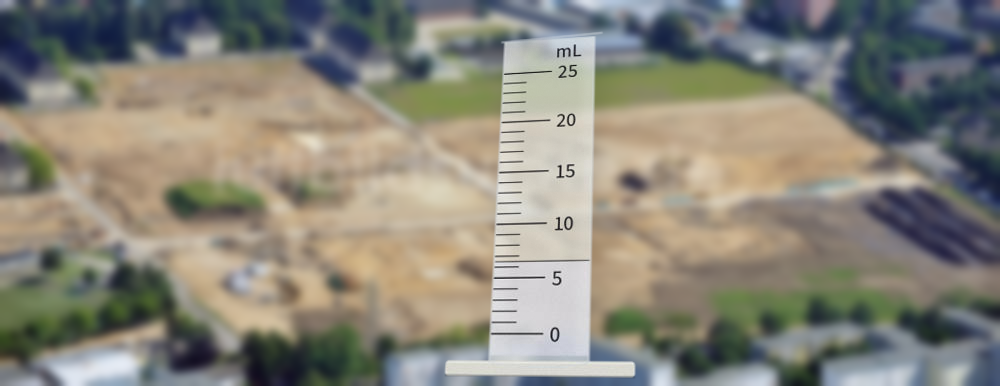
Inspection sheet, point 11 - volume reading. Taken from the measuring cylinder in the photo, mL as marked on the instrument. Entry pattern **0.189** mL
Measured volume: **6.5** mL
